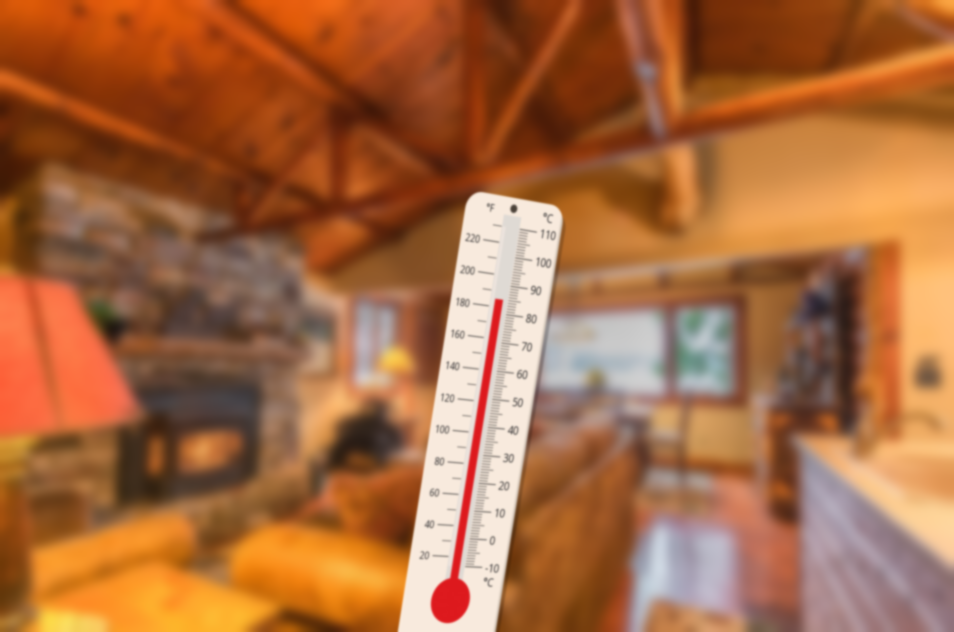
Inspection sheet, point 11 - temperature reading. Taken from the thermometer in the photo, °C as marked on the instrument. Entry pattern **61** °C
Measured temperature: **85** °C
